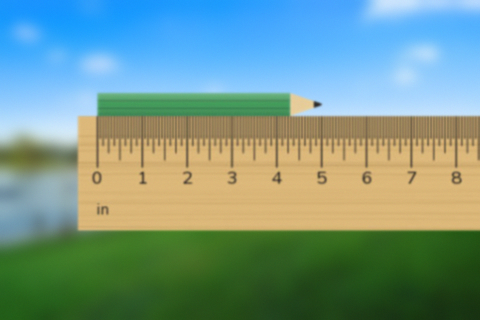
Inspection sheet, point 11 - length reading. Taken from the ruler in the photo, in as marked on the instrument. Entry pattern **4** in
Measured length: **5** in
